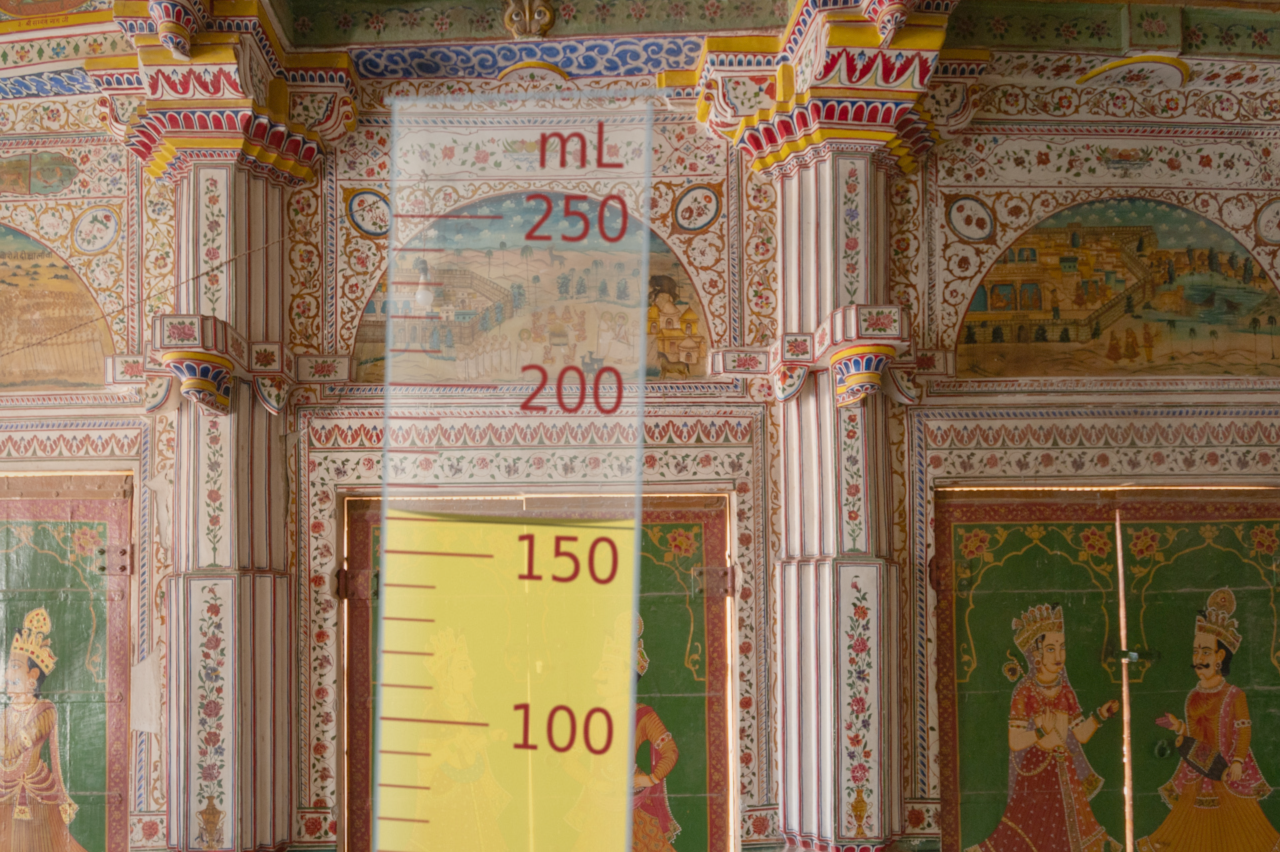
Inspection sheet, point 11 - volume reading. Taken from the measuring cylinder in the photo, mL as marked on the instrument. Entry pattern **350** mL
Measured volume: **160** mL
